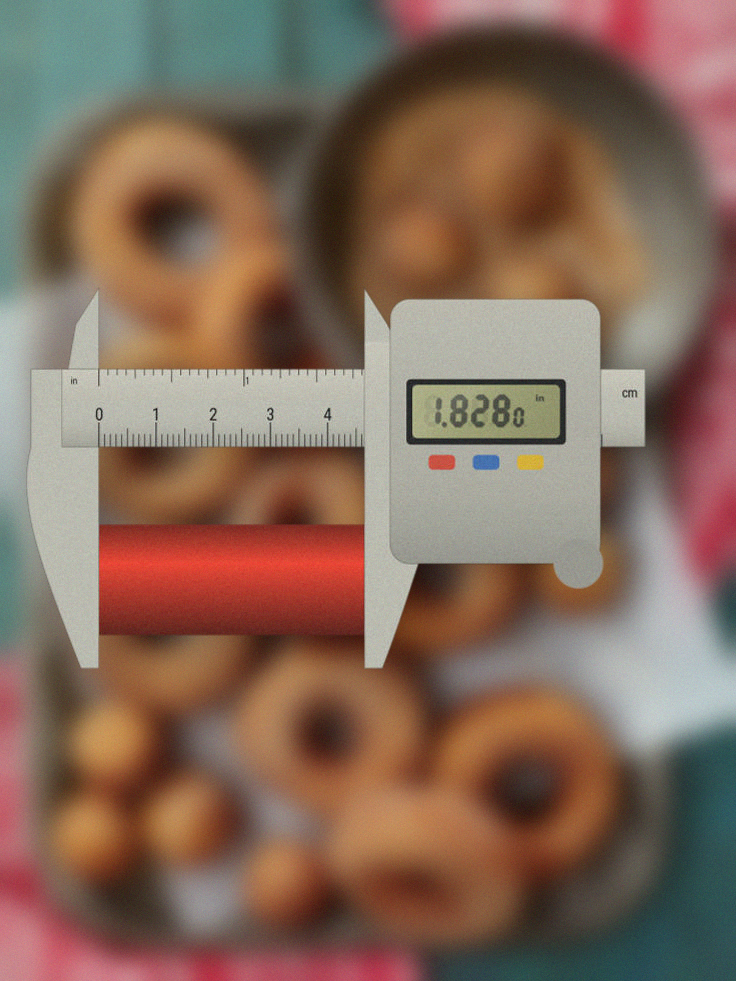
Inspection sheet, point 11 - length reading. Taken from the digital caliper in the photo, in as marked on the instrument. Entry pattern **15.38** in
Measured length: **1.8280** in
